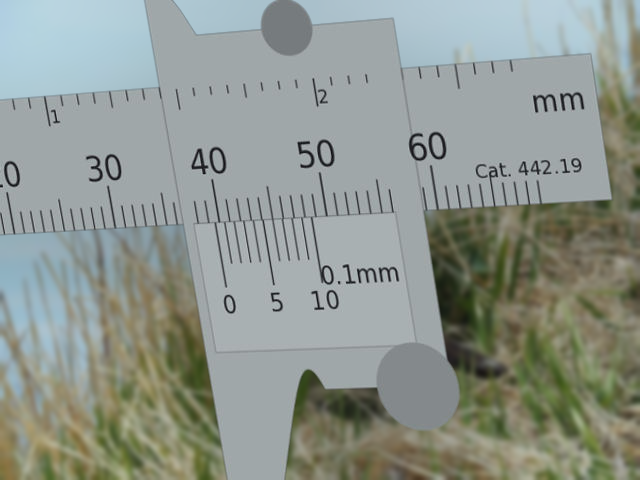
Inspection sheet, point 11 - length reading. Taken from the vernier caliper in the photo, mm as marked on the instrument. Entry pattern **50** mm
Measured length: **39.6** mm
